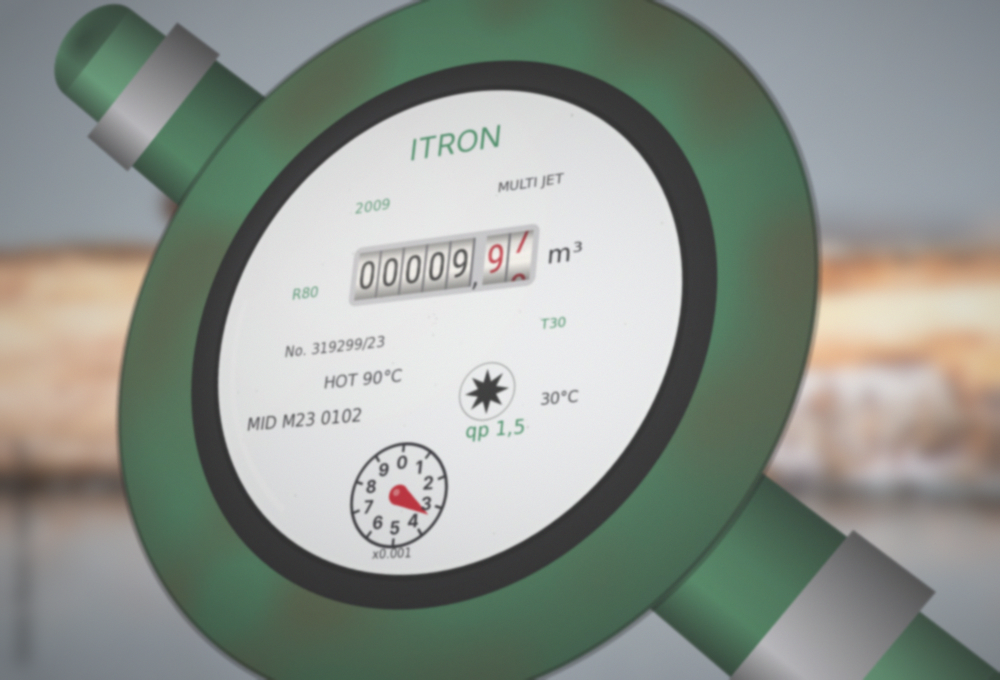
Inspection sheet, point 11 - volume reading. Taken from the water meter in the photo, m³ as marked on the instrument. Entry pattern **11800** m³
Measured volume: **9.973** m³
